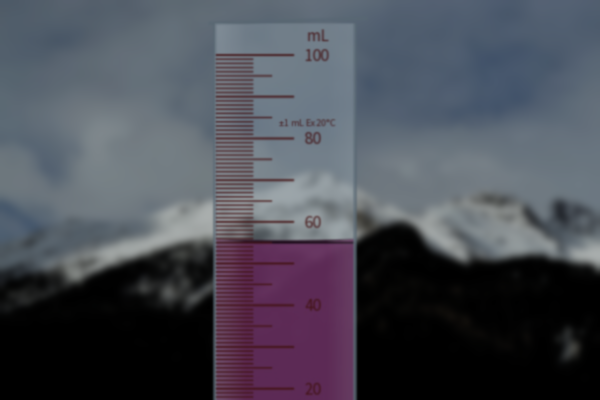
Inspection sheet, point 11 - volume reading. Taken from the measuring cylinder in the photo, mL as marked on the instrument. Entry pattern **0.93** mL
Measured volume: **55** mL
